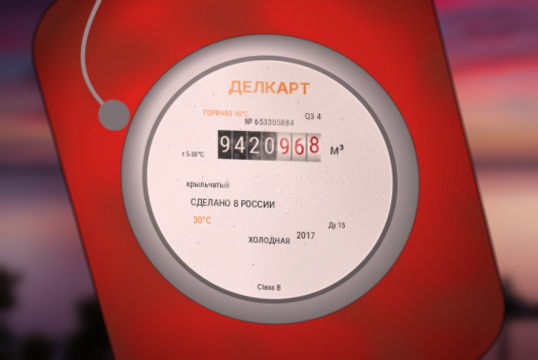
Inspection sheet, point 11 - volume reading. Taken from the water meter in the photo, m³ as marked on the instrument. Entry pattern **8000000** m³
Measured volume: **9420.968** m³
